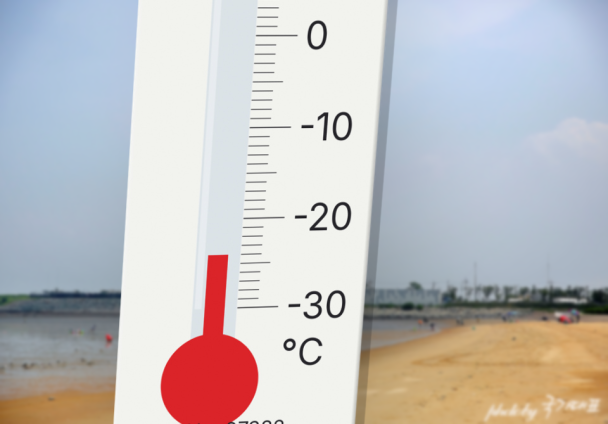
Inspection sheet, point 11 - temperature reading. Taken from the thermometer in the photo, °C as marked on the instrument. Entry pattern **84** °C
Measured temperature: **-24** °C
